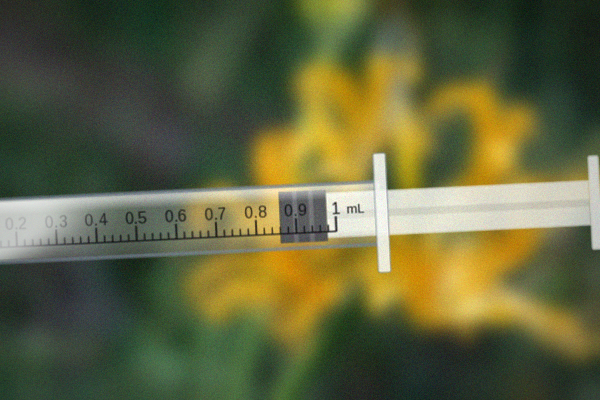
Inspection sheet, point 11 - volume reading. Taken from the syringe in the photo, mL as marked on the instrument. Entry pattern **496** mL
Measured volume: **0.86** mL
